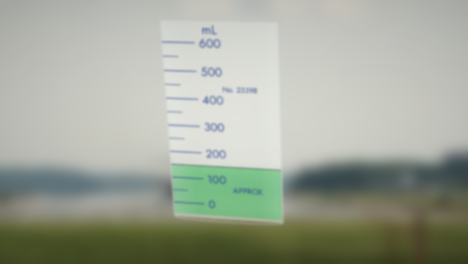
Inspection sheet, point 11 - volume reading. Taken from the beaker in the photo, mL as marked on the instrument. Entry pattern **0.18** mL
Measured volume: **150** mL
